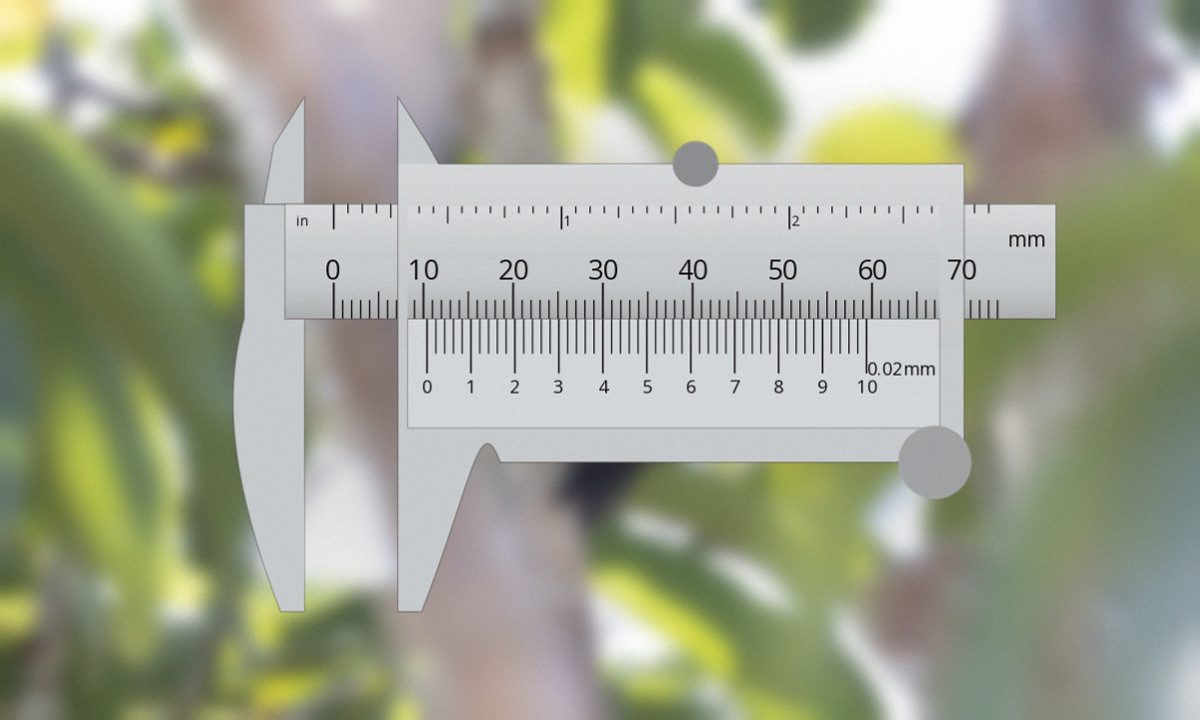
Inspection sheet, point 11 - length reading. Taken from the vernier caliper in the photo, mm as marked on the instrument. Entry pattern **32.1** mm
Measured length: **10.4** mm
